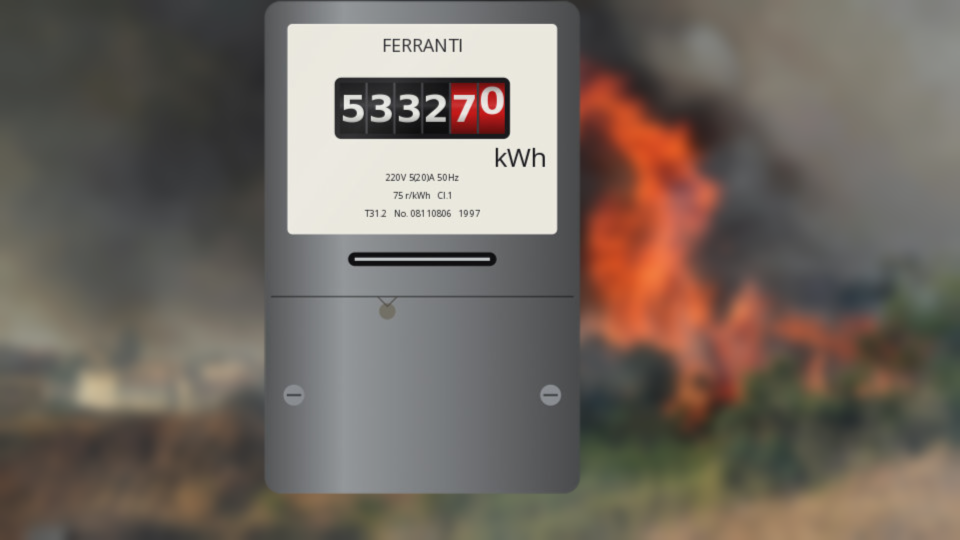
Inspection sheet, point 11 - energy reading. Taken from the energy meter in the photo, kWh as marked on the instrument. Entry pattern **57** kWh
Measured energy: **5332.70** kWh
